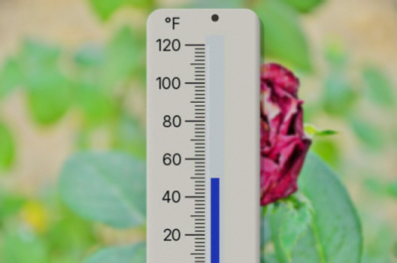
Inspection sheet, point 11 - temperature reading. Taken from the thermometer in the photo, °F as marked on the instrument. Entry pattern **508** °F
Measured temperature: **50** °F
